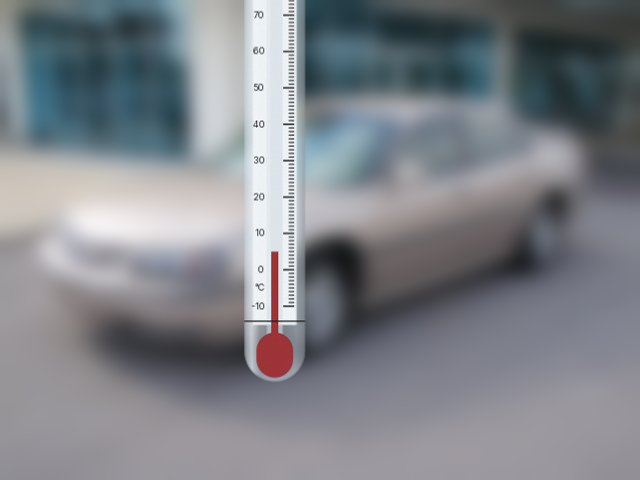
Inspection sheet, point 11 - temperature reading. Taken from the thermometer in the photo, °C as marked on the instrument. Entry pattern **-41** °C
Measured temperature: **5** °C
